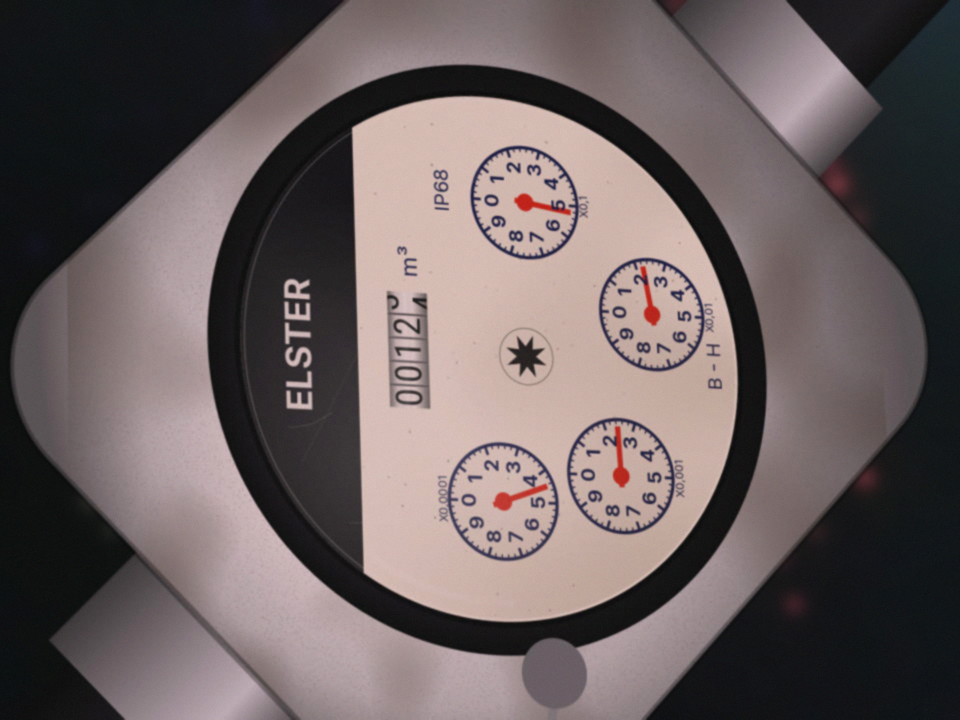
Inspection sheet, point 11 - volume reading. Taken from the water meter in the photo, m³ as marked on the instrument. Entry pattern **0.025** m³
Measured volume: **123.5224** m³
